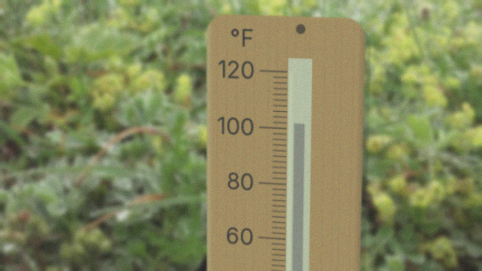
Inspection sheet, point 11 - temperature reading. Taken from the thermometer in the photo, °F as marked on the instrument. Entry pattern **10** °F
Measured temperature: **102** °F
